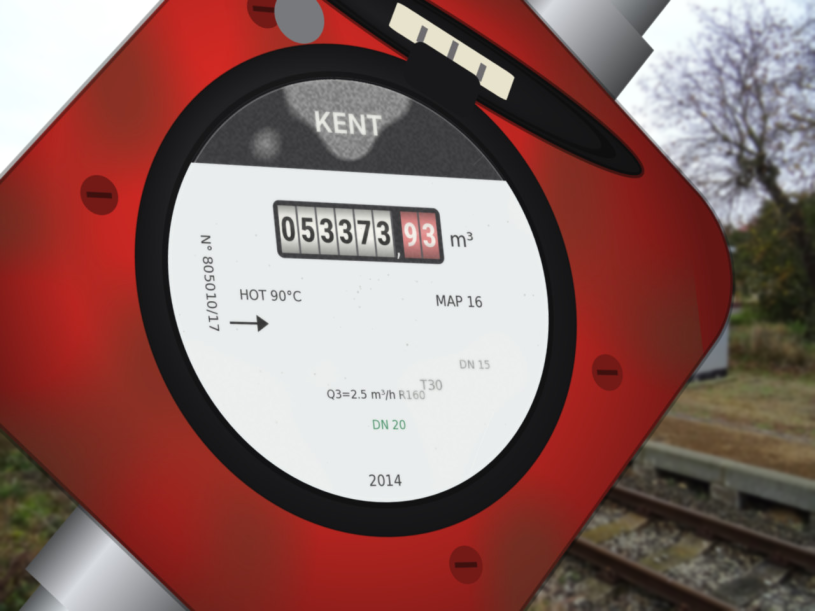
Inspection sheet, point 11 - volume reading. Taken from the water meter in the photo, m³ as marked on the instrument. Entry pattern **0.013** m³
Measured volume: **53373.93** m³
